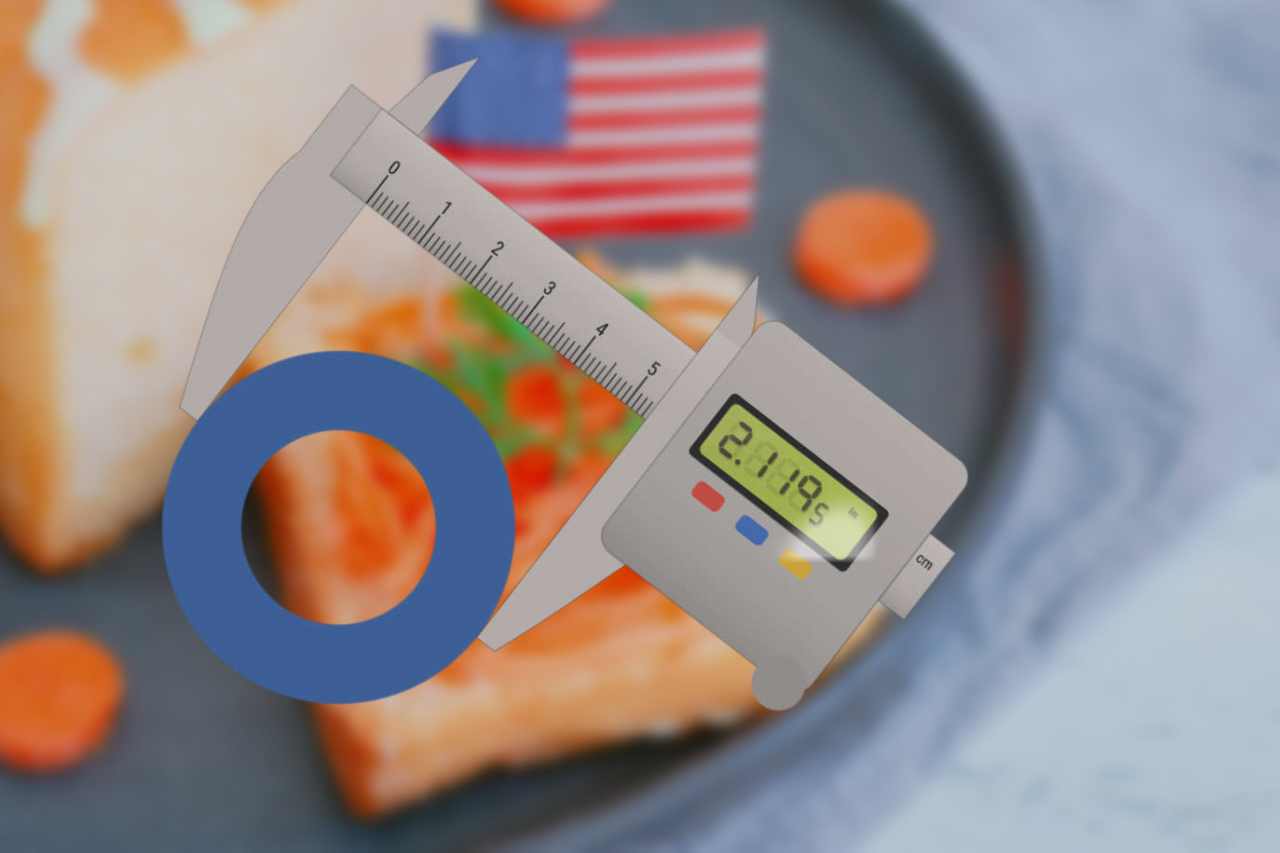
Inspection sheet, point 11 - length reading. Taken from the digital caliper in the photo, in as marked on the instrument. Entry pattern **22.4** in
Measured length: **2.1195** in
